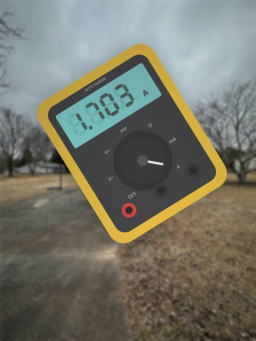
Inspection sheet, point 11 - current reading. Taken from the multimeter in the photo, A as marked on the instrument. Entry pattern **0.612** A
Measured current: **1.703** A
